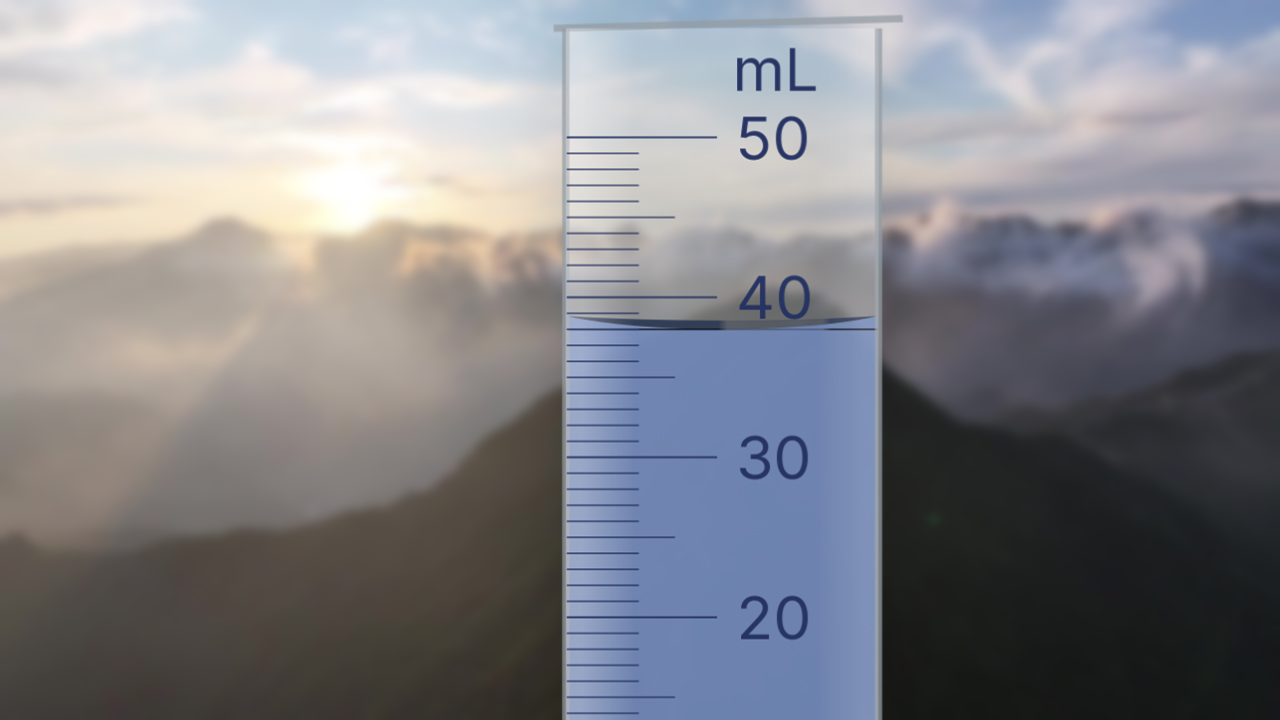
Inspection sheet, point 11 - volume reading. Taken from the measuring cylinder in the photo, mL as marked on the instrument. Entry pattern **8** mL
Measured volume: **38** mL
